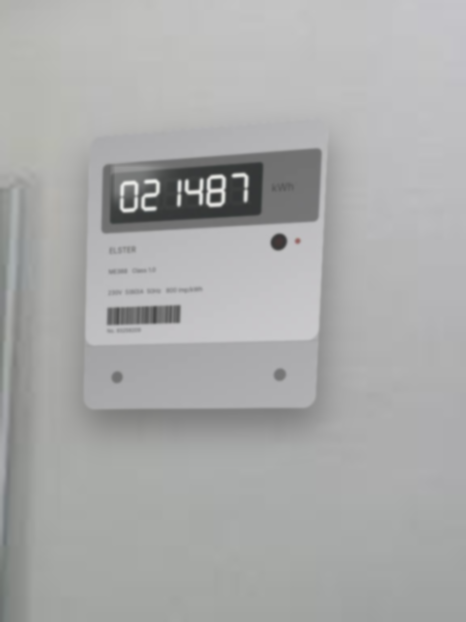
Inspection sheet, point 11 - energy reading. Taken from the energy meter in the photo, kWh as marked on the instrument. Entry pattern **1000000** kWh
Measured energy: **21487** kWh
